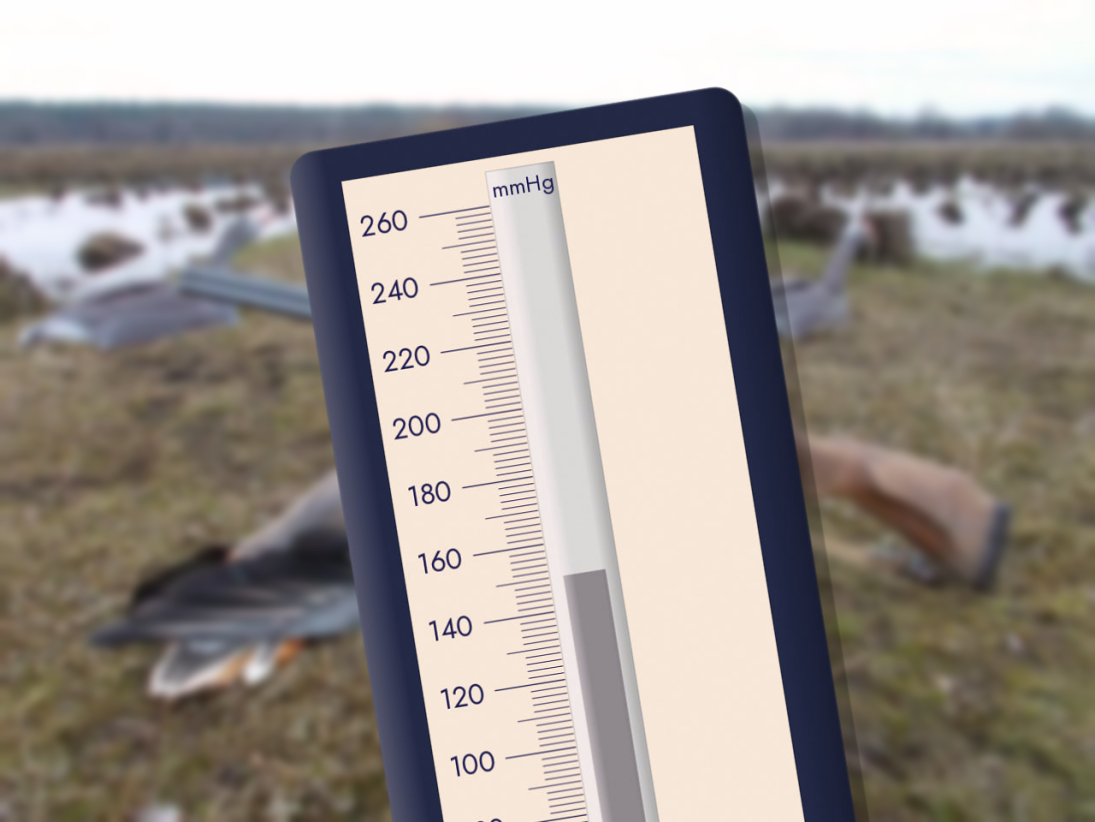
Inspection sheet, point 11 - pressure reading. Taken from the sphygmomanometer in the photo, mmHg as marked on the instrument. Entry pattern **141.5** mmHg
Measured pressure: **150** mmHg
